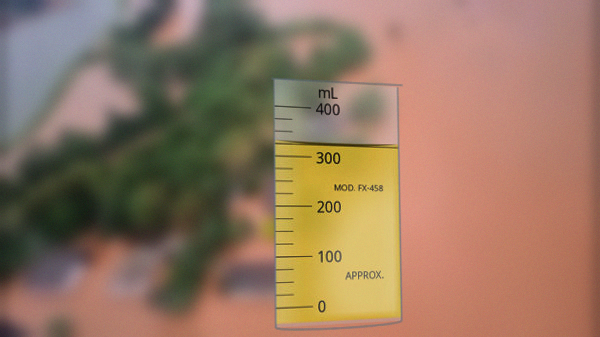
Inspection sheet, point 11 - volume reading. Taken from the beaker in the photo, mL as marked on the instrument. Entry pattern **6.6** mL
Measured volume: **325** mL
